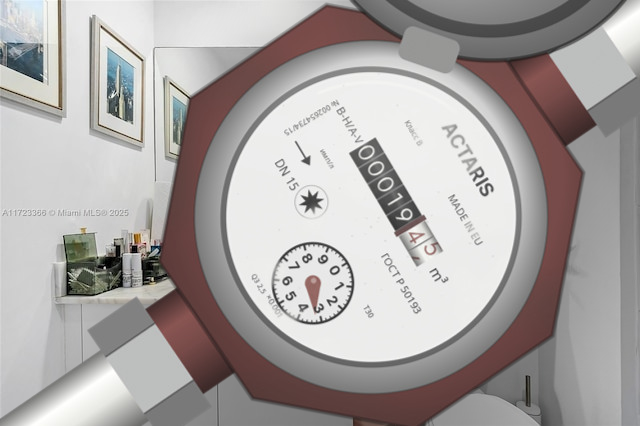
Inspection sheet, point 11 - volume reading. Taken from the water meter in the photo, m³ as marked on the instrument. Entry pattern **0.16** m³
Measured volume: **19.453** m³
